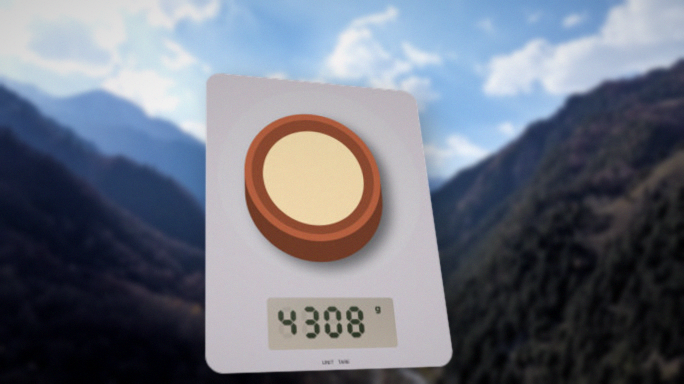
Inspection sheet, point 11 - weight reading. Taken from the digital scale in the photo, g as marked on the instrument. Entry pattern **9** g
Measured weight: **4308** g
